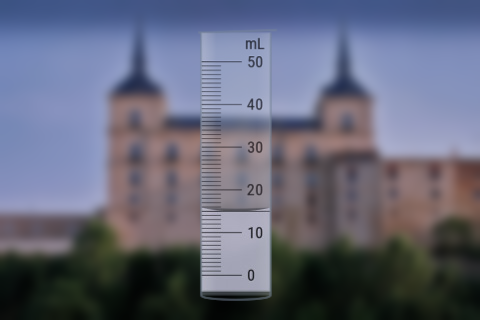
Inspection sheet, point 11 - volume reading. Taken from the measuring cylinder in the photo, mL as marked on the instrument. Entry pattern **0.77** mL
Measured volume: **15** mL
